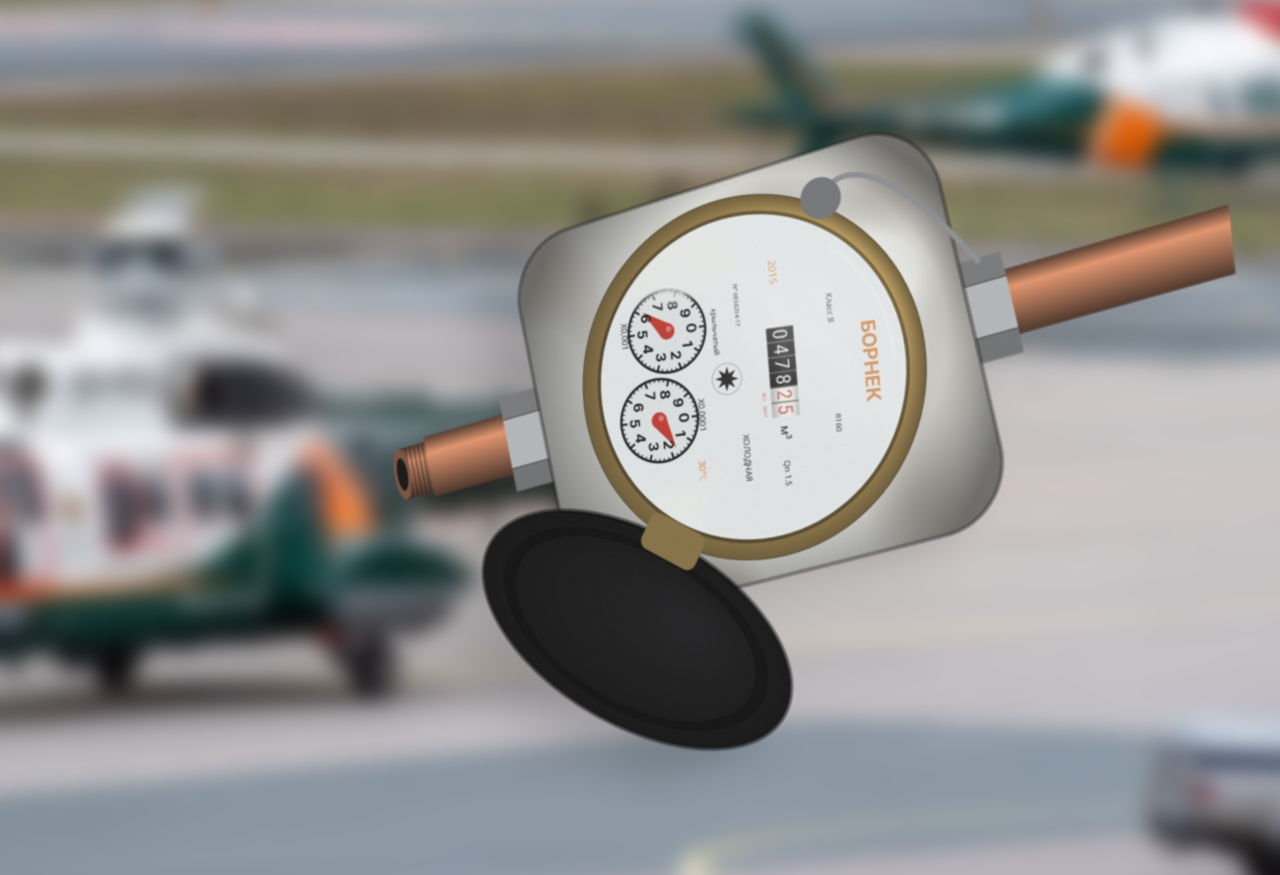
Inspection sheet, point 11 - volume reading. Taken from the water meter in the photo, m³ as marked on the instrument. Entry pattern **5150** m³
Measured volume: **478.2561** m³
